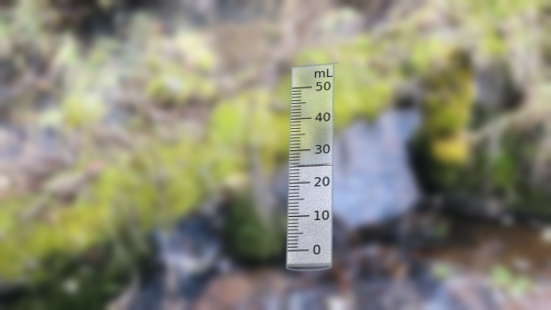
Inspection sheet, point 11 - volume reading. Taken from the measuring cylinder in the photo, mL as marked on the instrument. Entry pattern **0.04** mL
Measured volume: **25** mL
